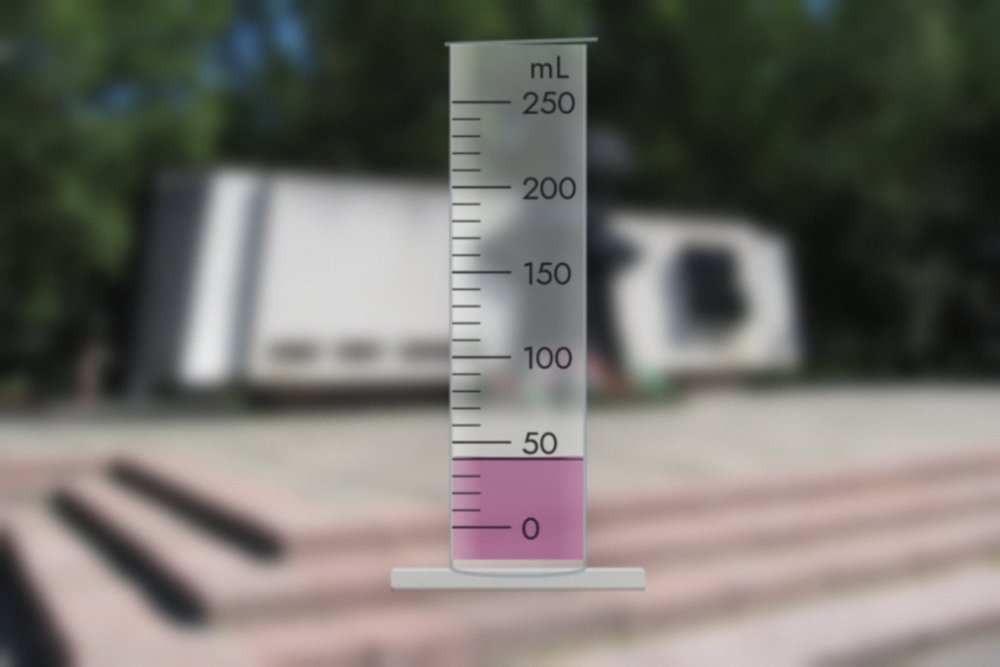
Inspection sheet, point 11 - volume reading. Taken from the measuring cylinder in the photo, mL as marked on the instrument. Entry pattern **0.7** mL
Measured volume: **40** mL
